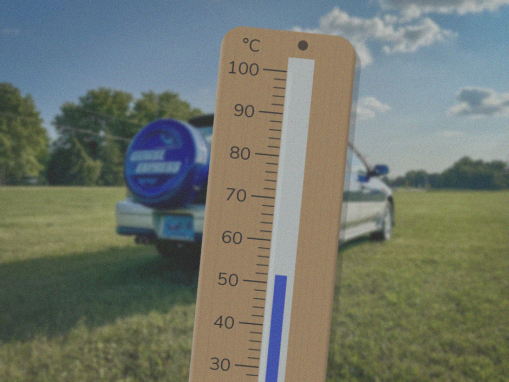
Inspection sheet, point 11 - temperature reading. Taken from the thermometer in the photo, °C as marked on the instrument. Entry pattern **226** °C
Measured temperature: **52** °C
